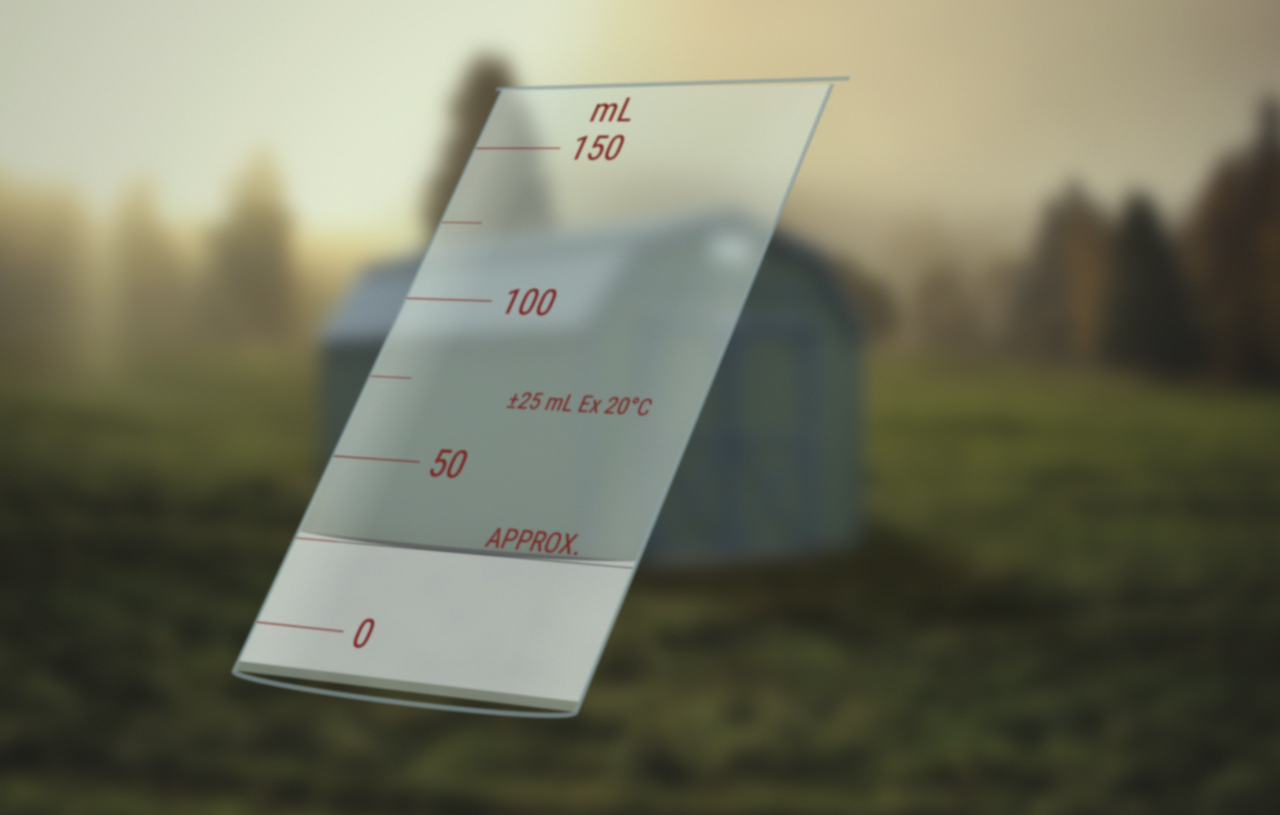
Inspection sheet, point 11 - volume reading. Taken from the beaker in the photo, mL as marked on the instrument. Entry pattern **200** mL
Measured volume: **25** mL
